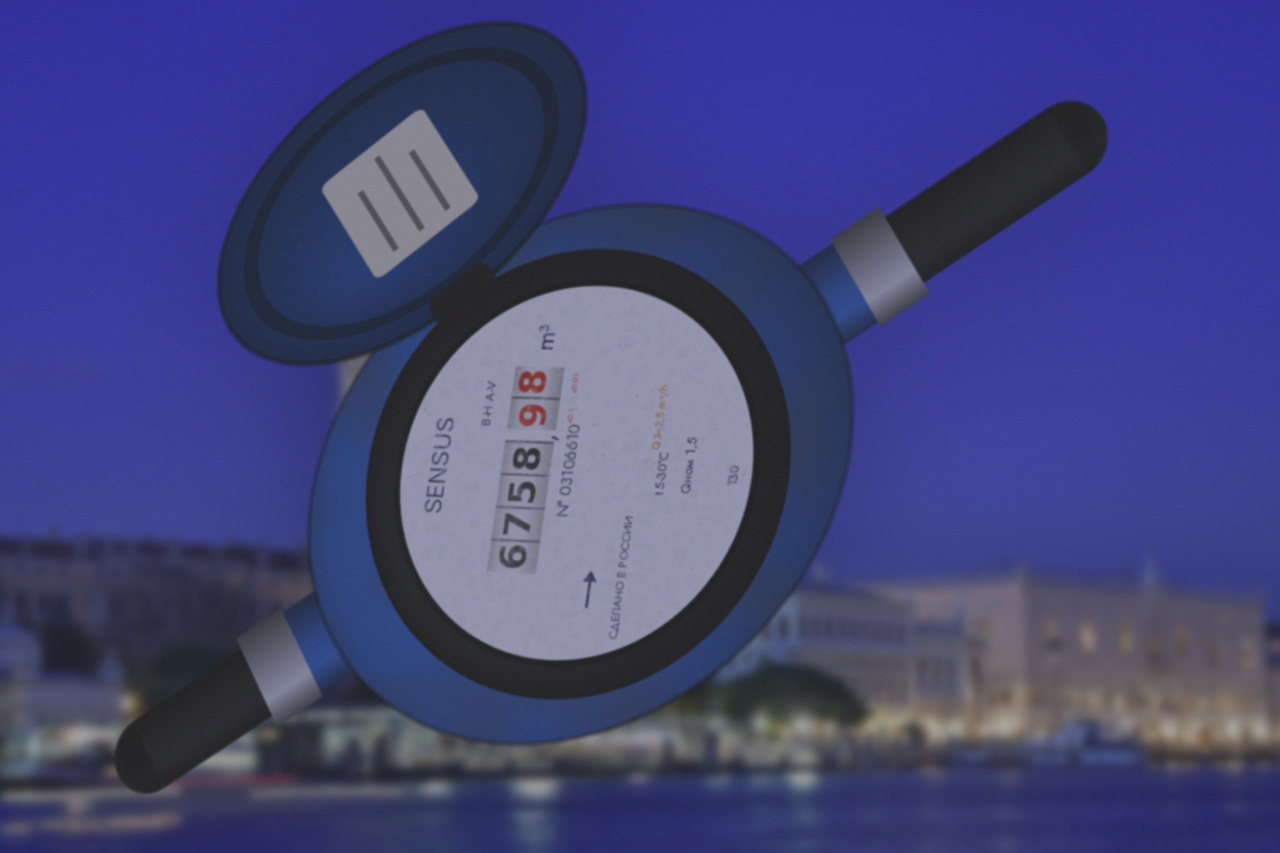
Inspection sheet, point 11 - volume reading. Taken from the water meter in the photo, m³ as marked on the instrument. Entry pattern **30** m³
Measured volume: **6758.98** m³
